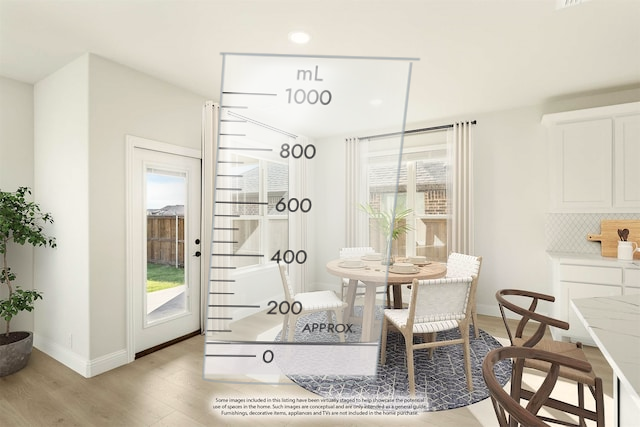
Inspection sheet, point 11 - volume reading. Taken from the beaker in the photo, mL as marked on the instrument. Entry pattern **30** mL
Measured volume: **50** mL
